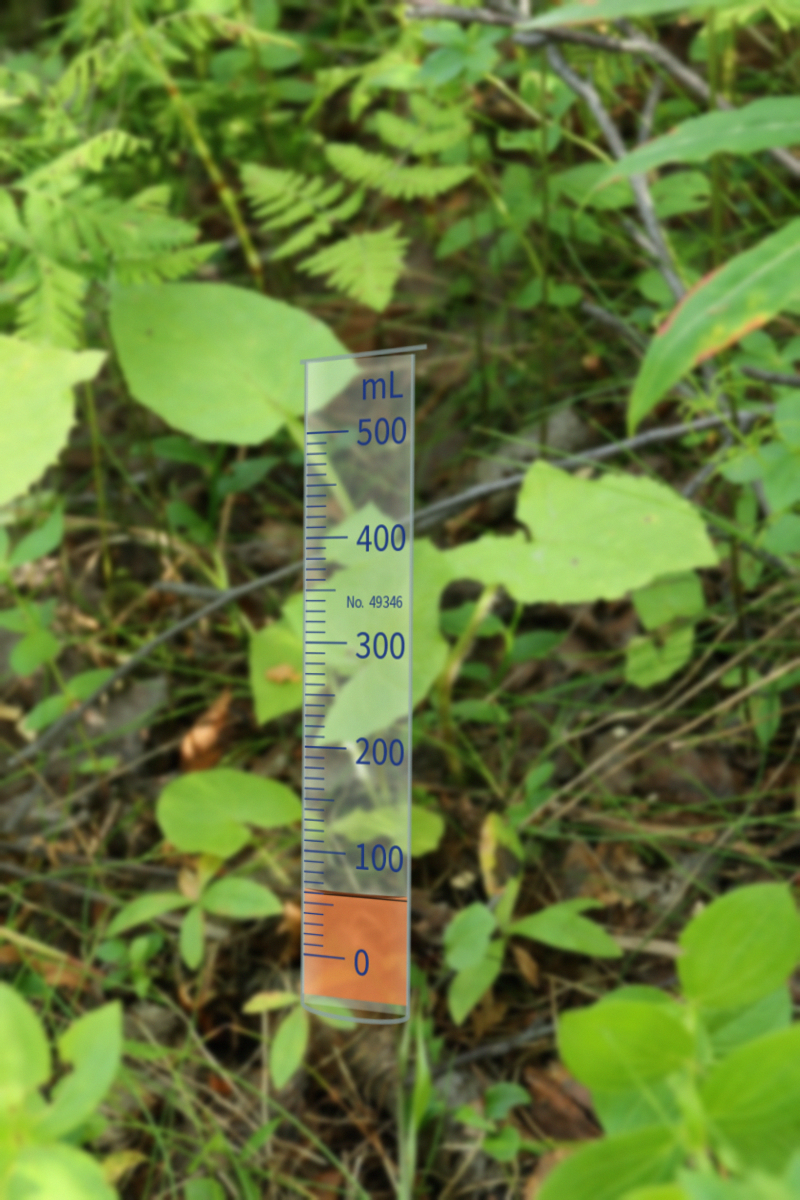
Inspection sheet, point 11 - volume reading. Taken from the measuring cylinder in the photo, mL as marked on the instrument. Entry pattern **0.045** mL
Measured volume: **60** mL
